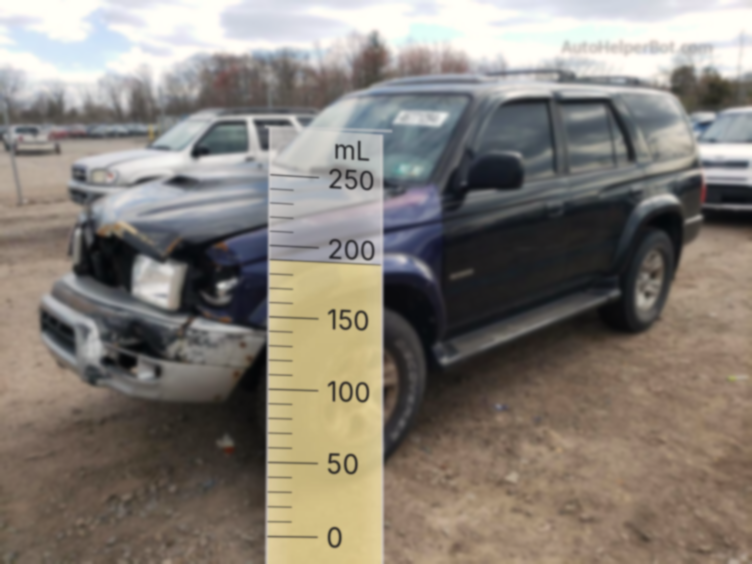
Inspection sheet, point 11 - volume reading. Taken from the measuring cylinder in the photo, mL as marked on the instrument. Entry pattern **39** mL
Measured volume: **190** mL
